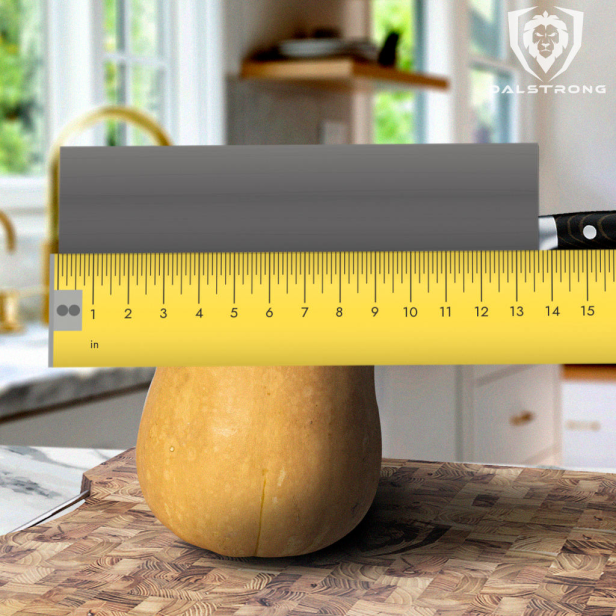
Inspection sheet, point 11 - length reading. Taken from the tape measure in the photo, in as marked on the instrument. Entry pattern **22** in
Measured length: **13.625** in
